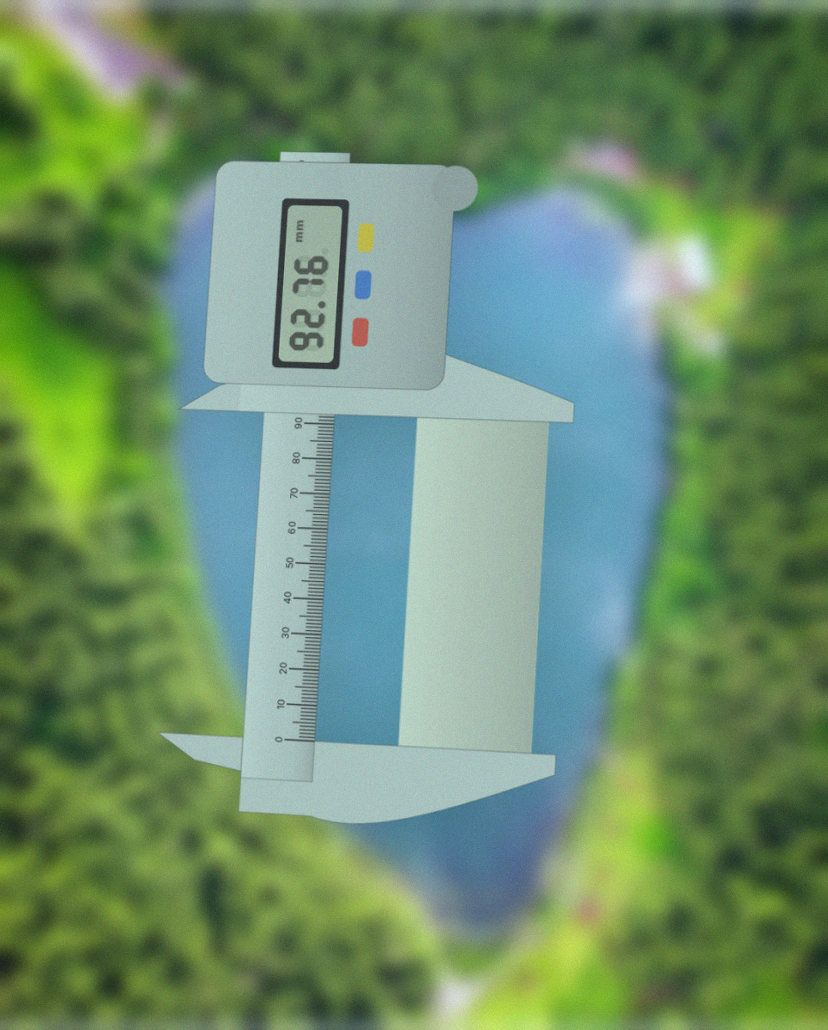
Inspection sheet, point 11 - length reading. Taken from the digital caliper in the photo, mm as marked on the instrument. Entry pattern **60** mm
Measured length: **92.76** mm
